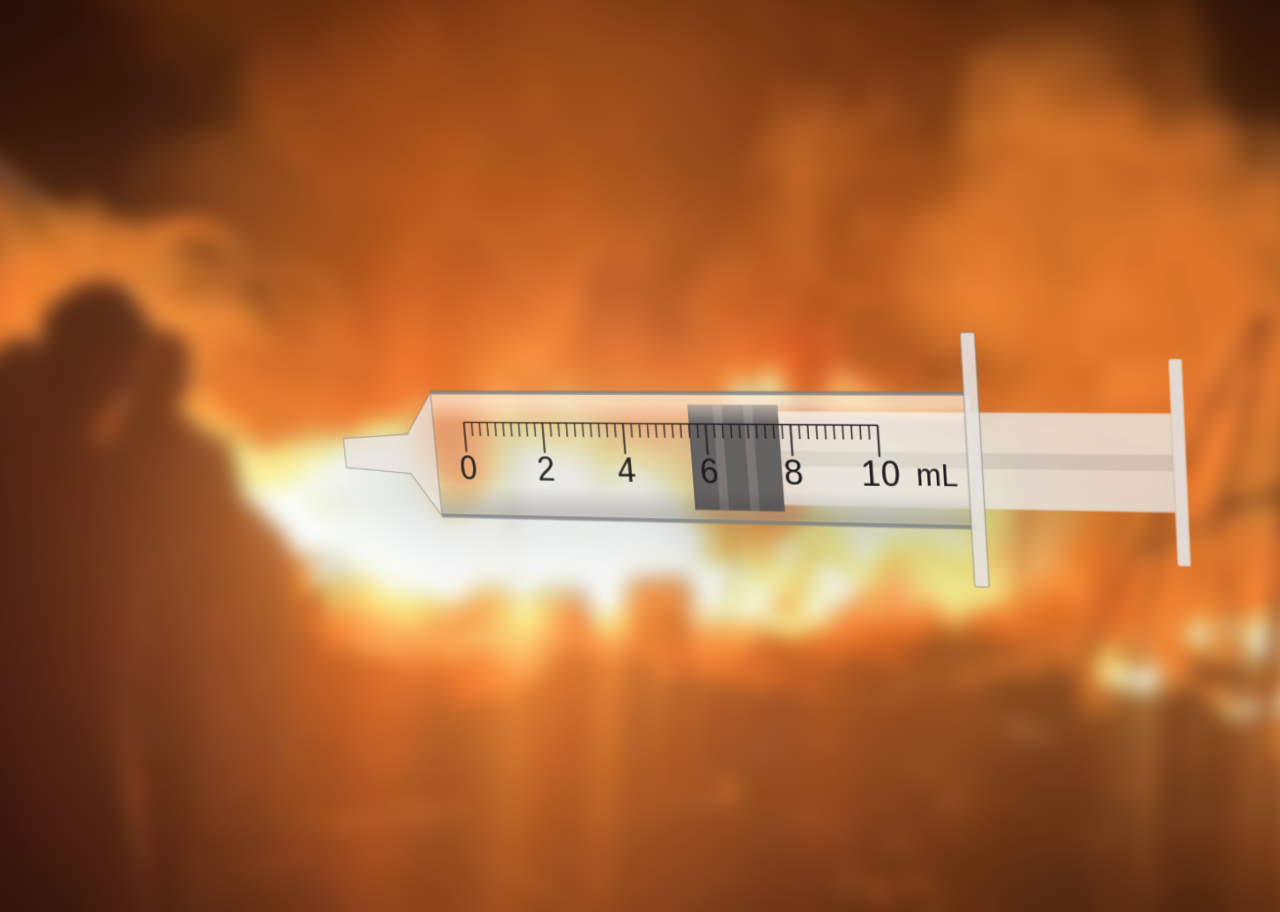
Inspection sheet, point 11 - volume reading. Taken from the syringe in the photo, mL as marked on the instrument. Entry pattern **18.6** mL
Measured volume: **5.6** mL
